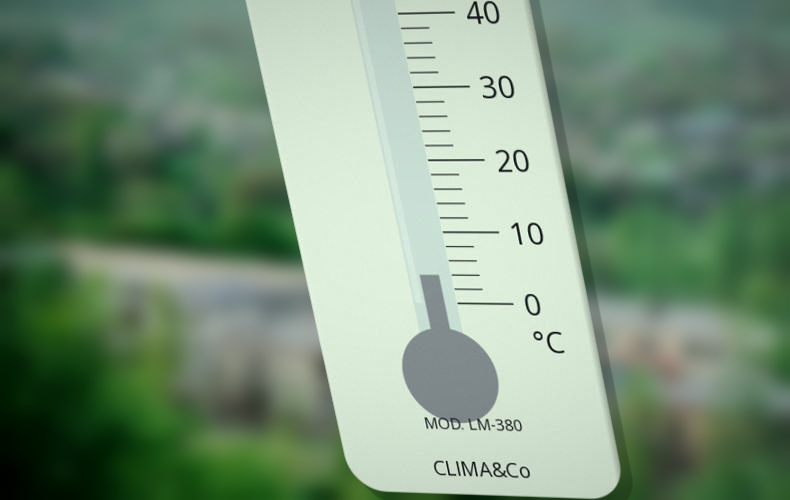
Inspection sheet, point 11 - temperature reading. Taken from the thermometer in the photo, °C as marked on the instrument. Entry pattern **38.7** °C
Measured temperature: **4** °C
